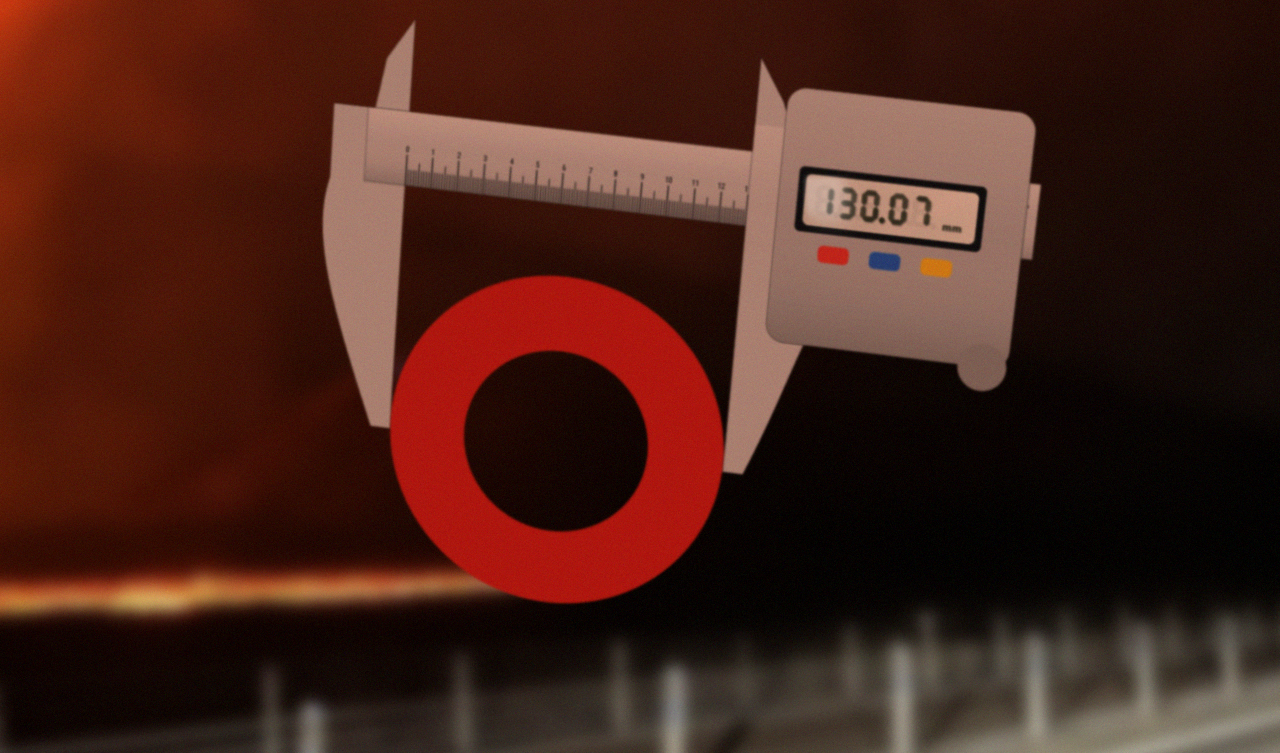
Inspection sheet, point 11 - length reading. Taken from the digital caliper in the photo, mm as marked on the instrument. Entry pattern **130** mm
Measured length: **130.07** mm
